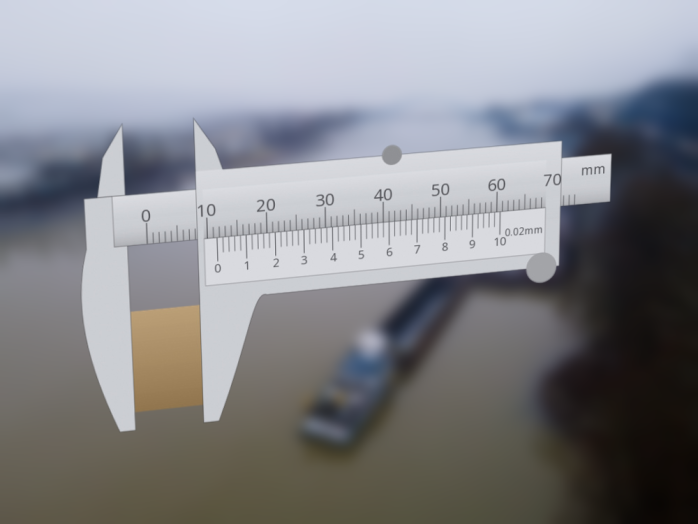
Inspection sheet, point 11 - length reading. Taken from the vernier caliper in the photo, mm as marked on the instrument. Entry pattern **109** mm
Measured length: **11.6** mm
